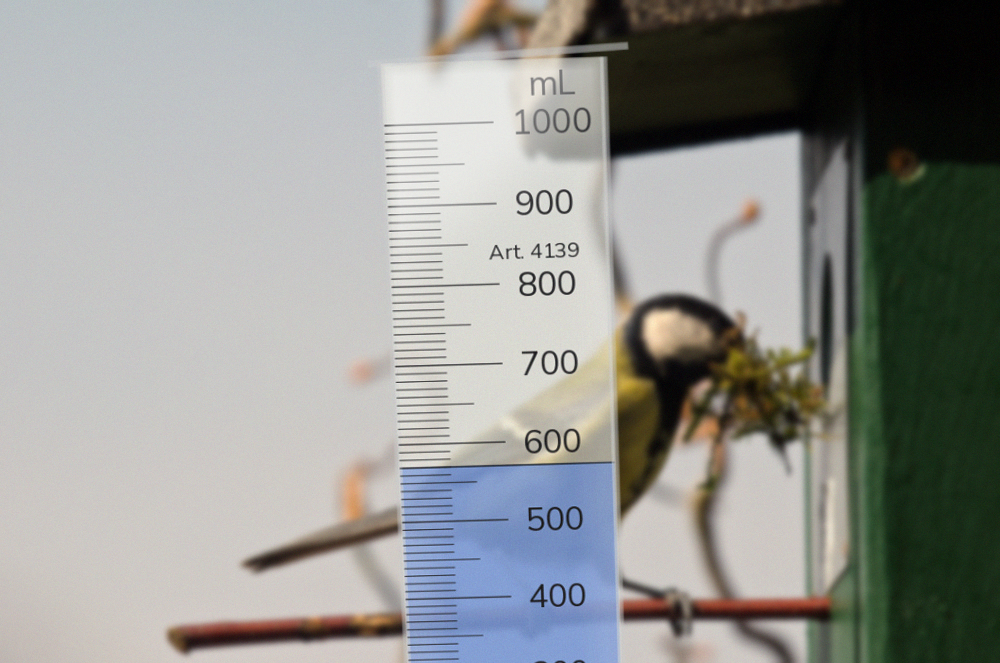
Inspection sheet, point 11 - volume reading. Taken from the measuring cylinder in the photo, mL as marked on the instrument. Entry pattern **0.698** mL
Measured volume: **570** mL
